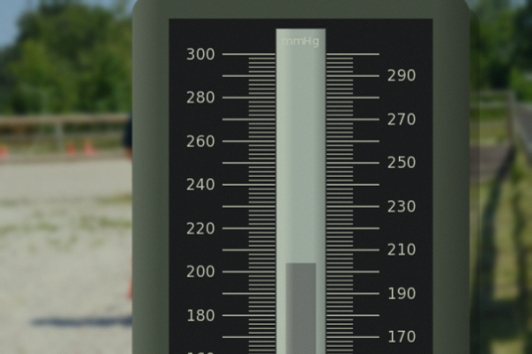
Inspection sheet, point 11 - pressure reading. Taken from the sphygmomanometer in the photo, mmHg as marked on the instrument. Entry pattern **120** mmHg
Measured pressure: **204** mmHg
